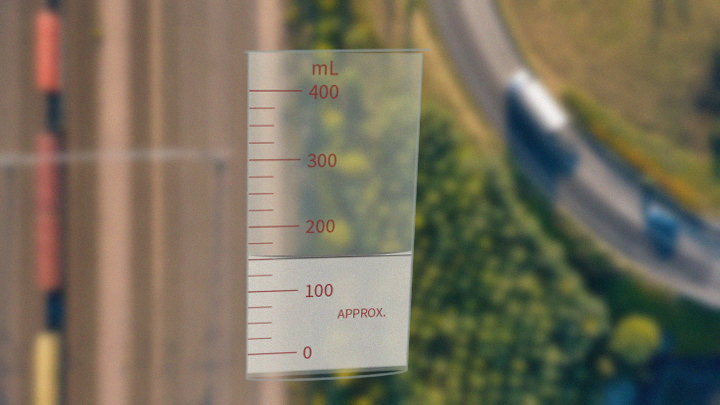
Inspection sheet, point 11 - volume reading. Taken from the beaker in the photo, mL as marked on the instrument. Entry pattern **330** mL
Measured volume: **150** mL
